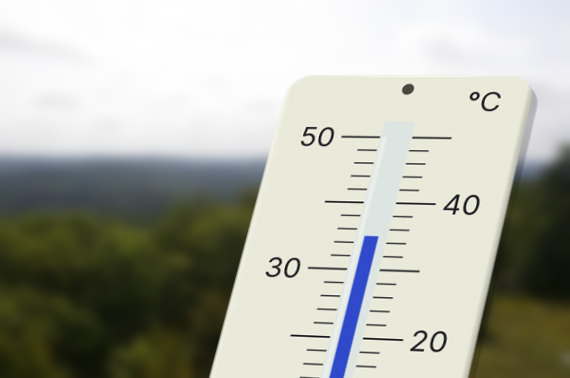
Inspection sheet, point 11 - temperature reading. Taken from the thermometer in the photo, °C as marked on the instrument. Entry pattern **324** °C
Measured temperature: **35** °C
